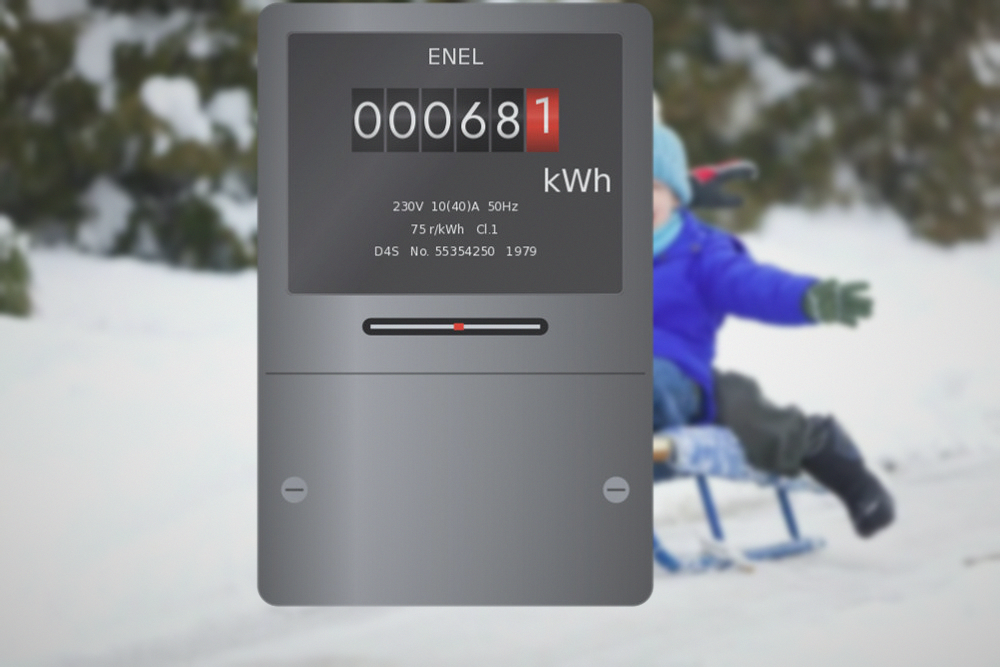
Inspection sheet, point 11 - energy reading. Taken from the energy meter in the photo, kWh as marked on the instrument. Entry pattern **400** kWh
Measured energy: **68.1** kWh
